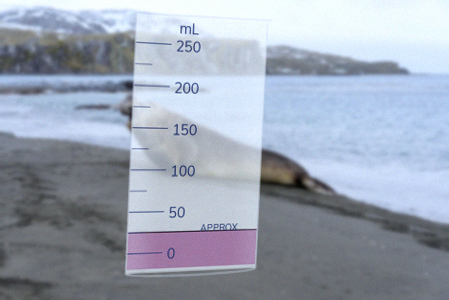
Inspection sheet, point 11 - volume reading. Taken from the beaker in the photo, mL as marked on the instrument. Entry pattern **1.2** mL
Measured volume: **25** mL
